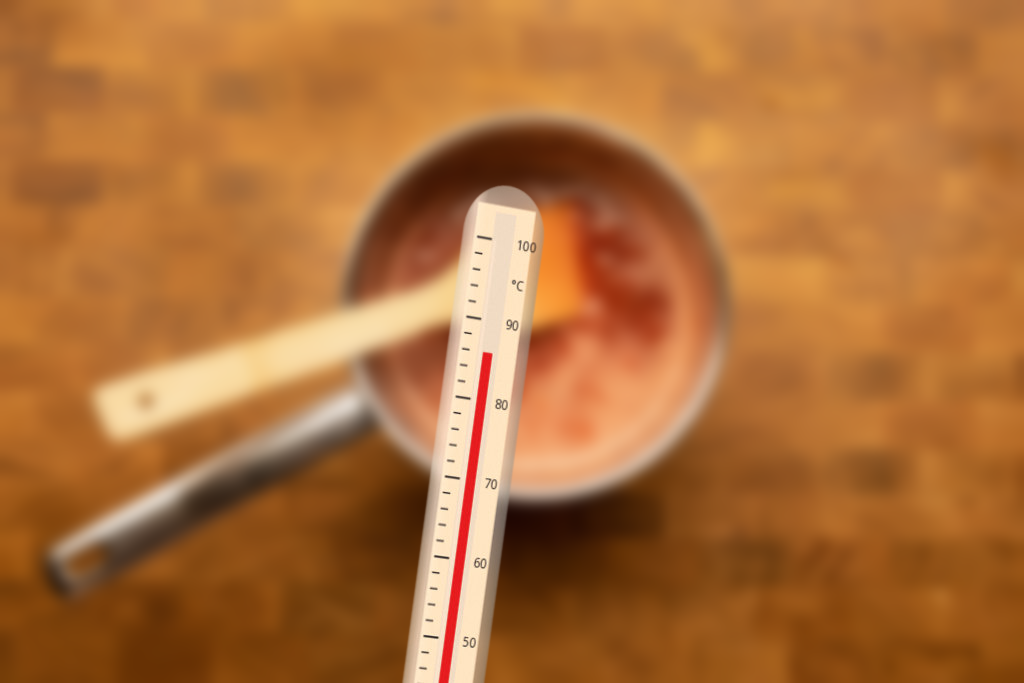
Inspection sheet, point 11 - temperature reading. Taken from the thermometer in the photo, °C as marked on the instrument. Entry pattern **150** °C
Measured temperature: **86** °C
